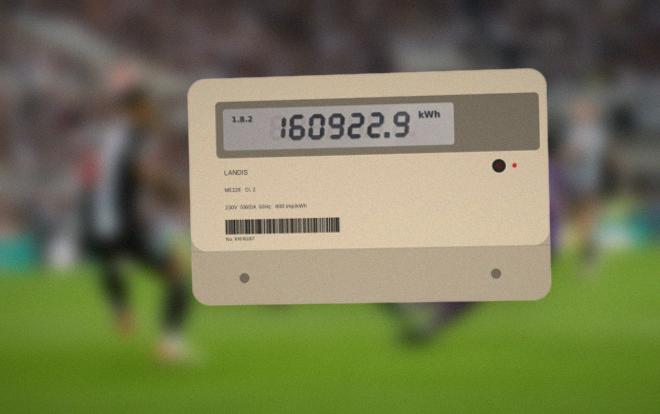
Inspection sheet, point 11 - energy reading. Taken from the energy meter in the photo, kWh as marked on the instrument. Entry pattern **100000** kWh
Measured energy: **160922.9** kWh
